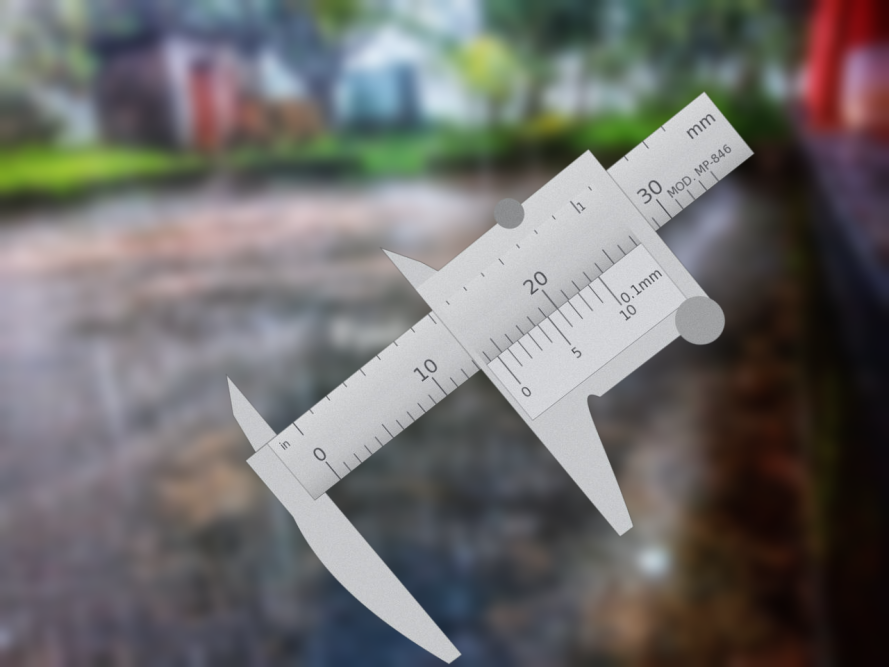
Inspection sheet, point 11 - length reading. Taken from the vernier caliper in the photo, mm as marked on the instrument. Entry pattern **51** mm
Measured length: **14.6** mm
